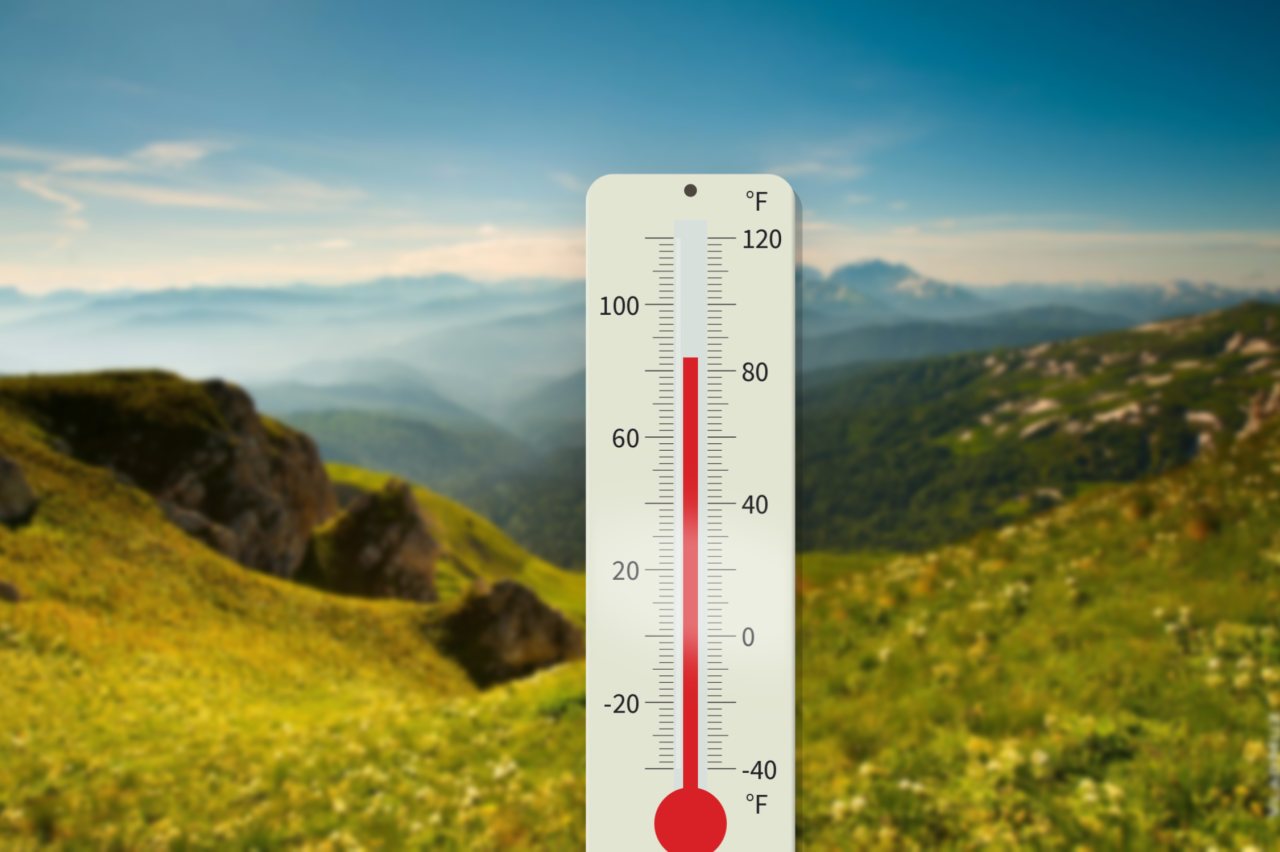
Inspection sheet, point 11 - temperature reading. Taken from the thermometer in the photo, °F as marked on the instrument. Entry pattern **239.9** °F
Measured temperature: **84** °F
